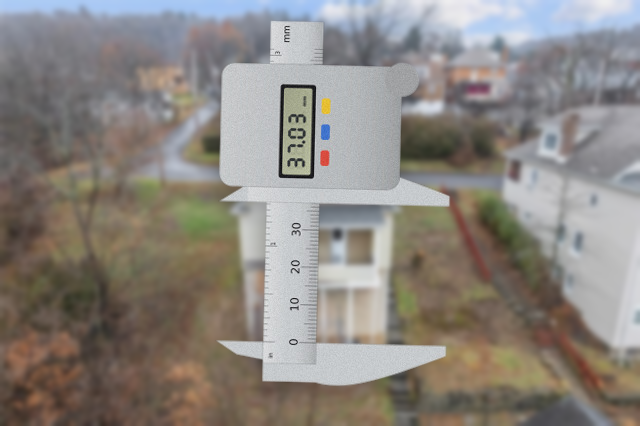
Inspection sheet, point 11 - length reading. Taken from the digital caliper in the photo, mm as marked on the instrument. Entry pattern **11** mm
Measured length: **37.03** mm
